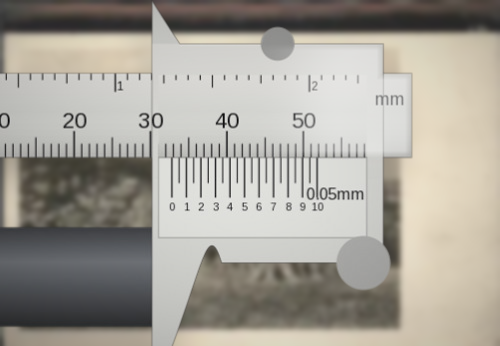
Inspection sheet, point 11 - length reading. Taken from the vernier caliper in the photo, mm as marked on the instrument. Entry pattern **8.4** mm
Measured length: **32.8** mm
